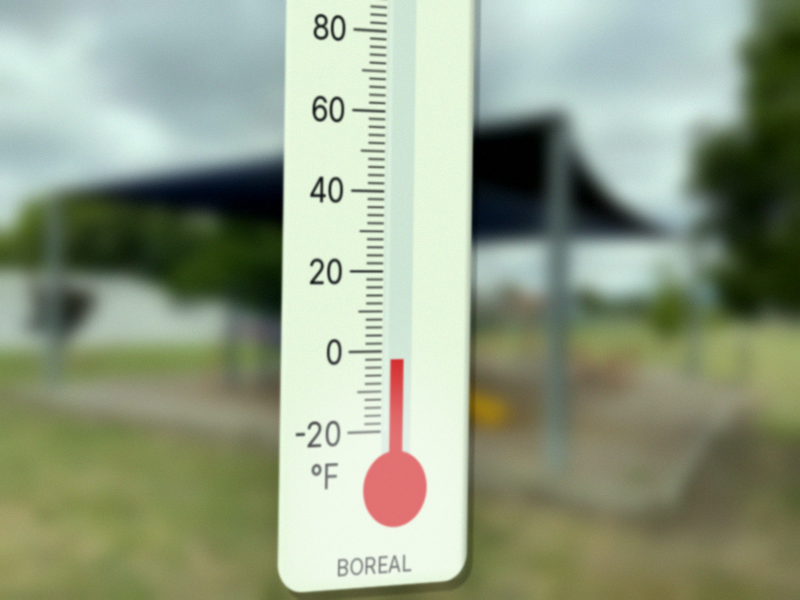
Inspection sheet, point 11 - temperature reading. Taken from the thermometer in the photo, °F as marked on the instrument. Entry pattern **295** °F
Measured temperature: **-2** °F
